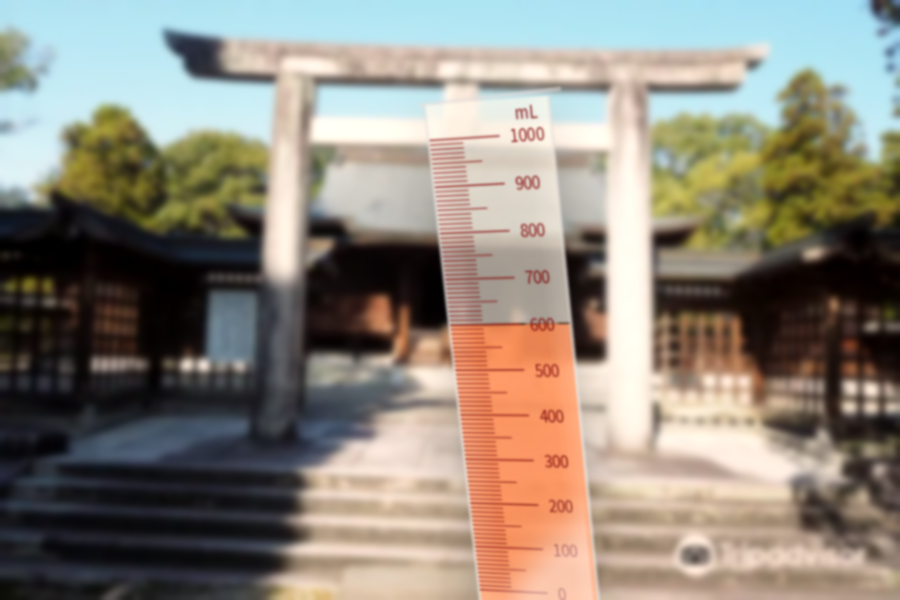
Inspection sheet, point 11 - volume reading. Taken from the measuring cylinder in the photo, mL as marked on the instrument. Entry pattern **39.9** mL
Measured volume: **600** mL
